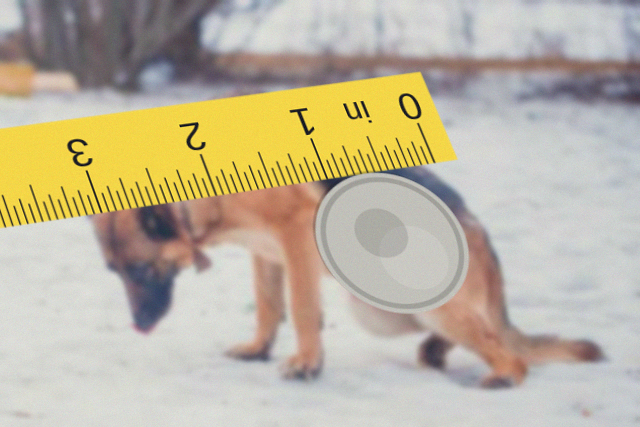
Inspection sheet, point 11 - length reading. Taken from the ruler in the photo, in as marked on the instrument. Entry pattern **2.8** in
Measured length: **1.3125** in
